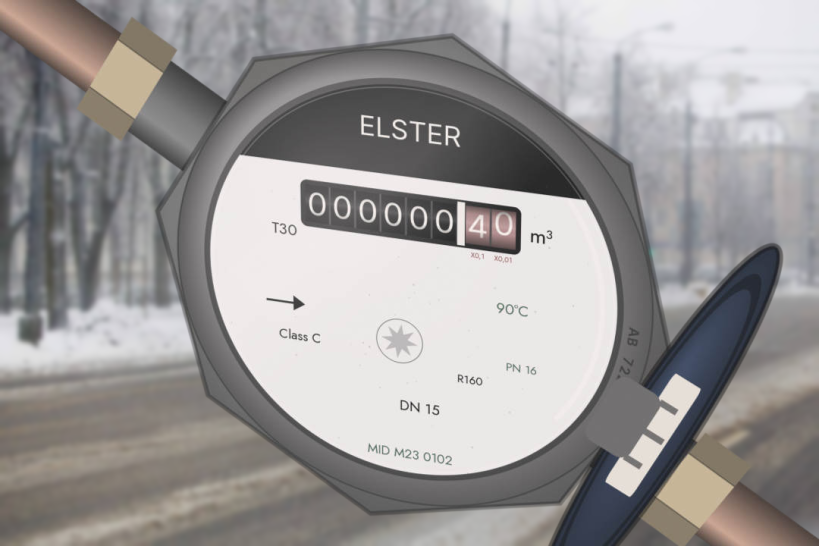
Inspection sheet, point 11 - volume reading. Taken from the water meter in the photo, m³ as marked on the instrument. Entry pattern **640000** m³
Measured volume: **0.40** m³
